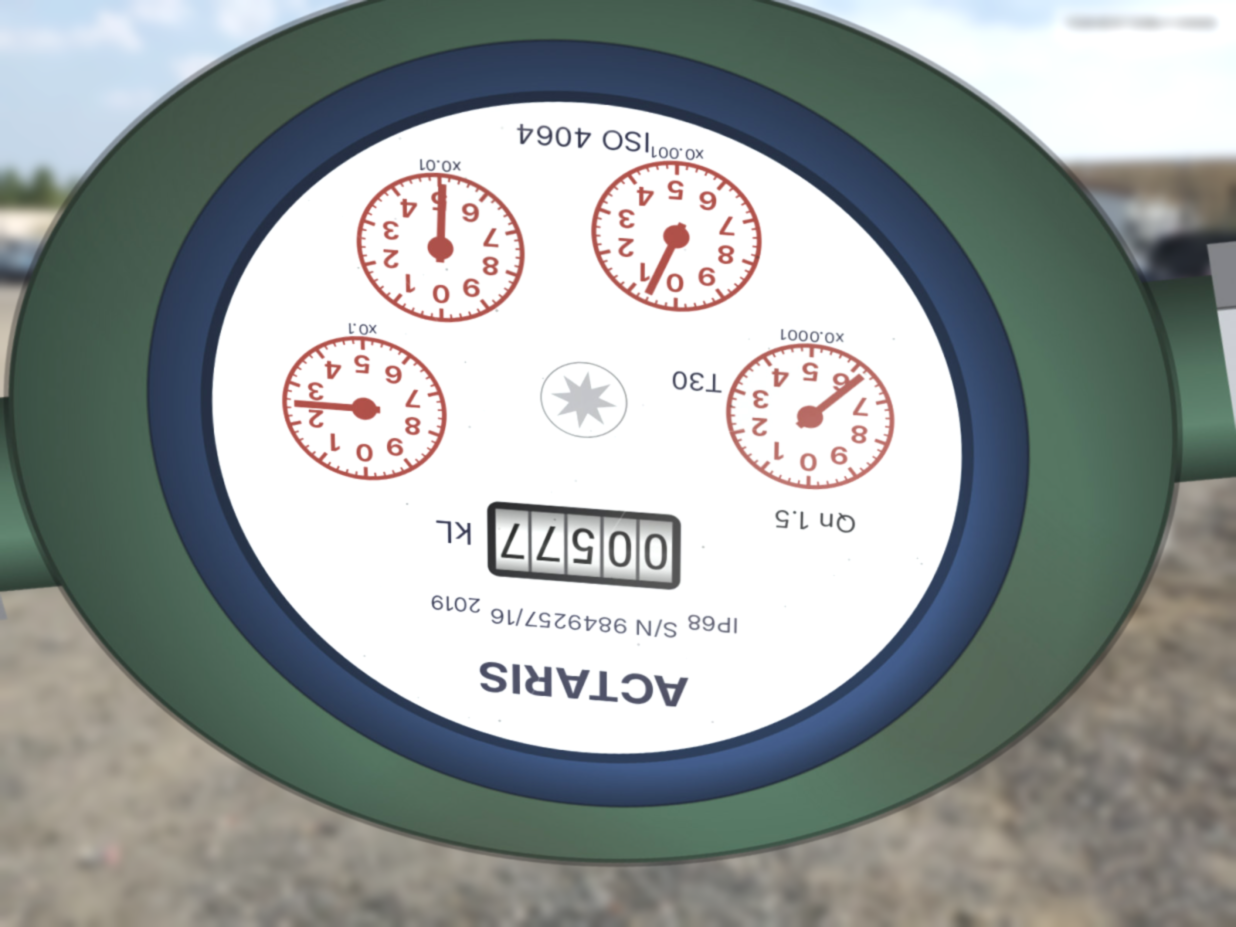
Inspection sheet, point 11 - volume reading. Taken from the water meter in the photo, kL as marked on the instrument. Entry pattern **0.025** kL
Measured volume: **577.2506** kL
